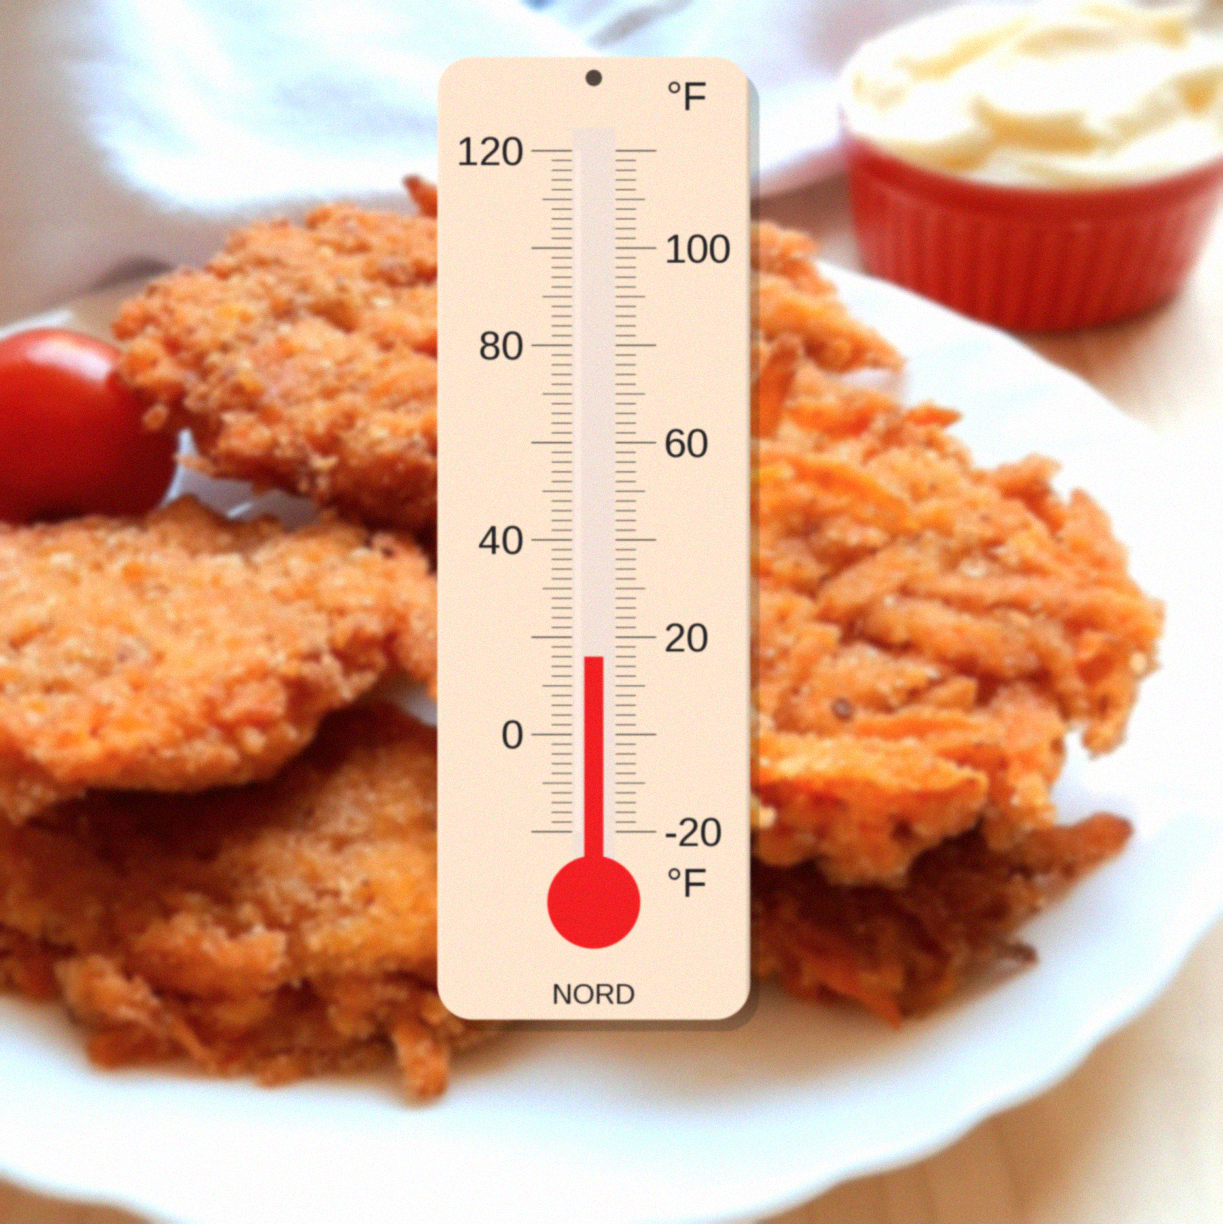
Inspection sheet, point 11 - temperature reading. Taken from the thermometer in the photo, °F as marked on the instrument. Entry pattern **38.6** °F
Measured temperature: **16** °F
